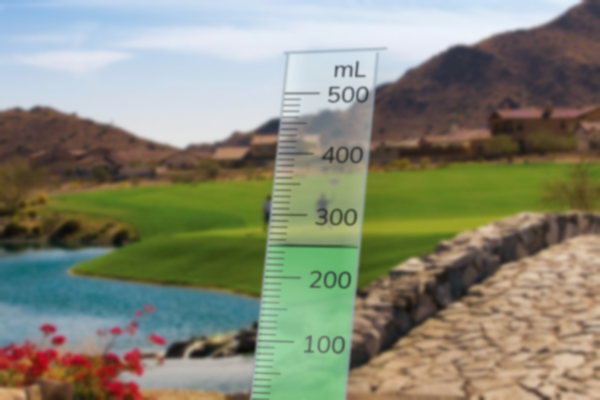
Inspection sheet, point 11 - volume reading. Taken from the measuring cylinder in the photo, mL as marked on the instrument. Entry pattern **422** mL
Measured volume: **250** mL
